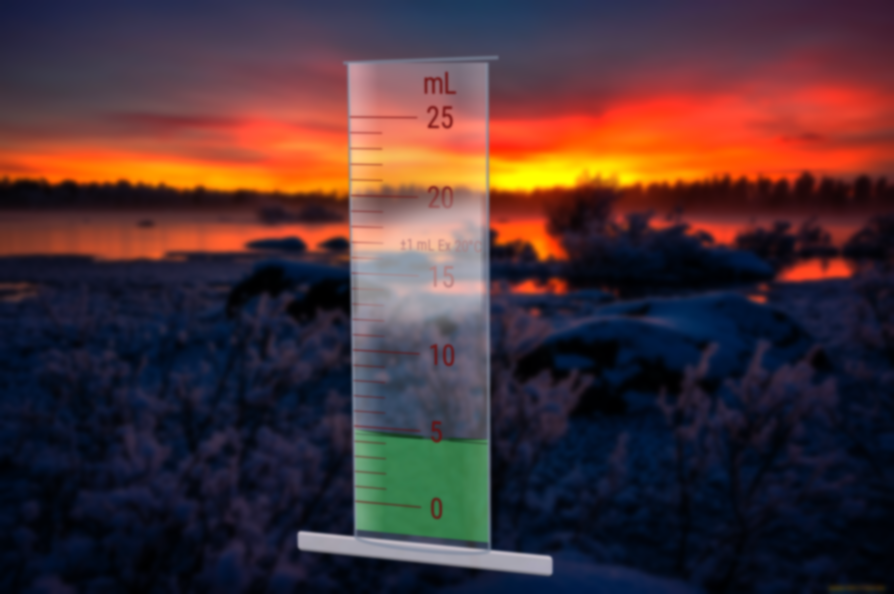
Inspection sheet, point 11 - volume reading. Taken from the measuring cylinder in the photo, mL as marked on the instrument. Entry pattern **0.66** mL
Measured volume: **4.5** mL
